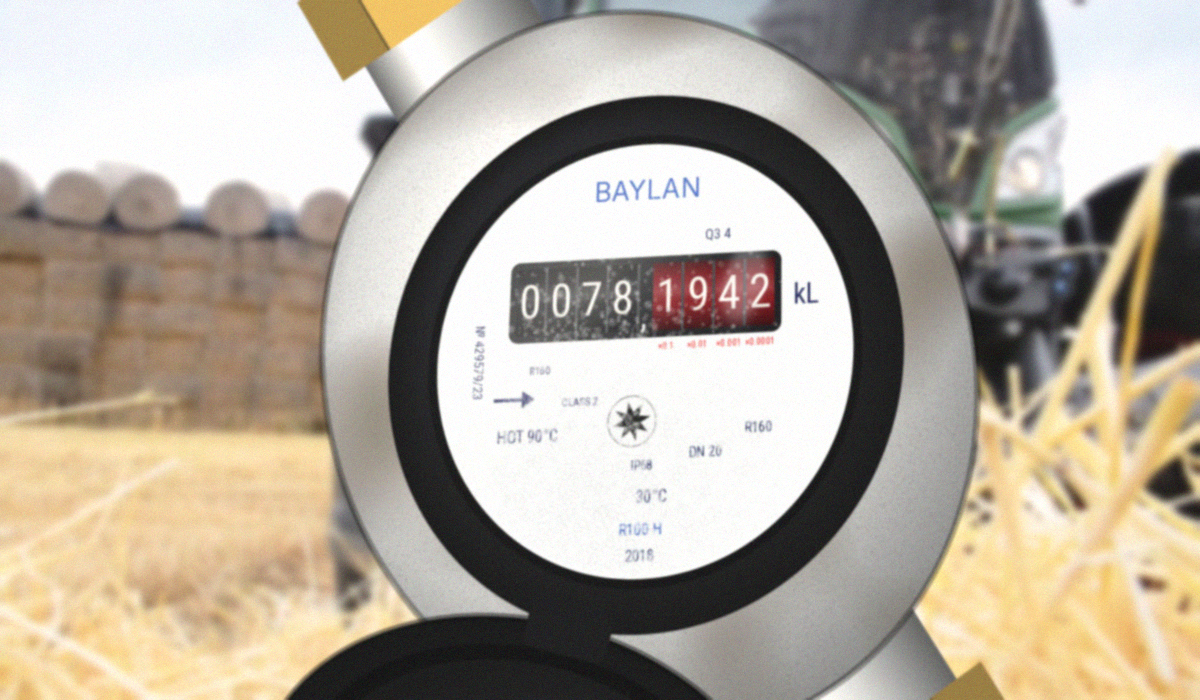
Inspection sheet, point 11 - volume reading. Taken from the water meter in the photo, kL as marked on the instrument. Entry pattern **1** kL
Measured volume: **78.1942** kL
